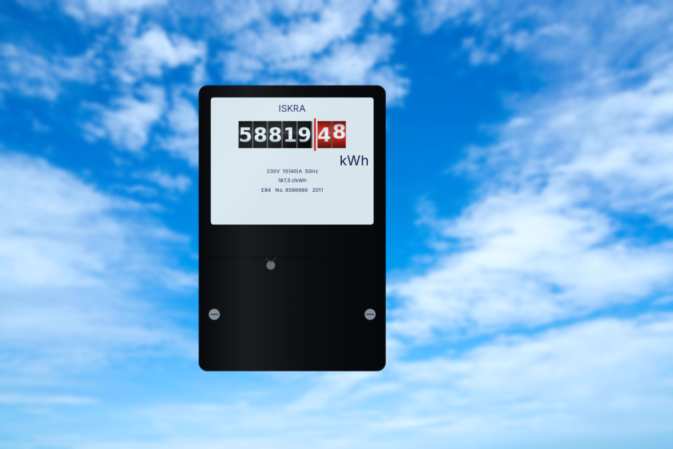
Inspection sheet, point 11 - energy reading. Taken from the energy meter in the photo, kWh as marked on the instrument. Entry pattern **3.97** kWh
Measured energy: **58819.48** kWh
